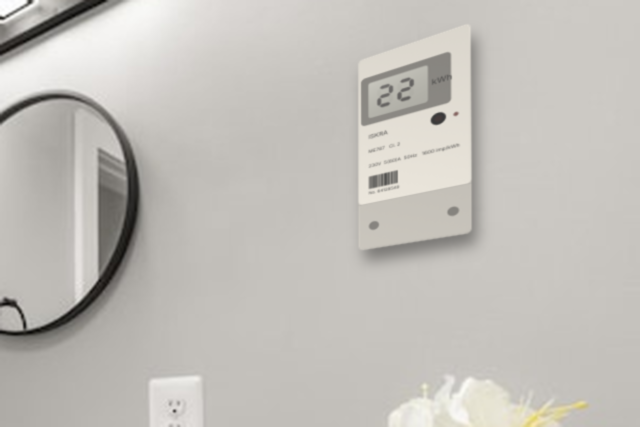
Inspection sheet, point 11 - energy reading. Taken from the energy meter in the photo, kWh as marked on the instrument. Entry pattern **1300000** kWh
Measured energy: **22** kWh
